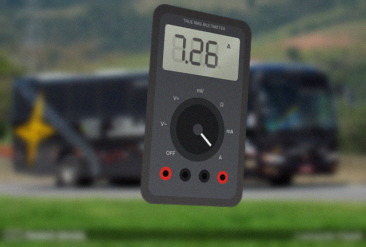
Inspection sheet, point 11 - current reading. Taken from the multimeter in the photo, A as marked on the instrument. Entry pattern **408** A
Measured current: **7.26** A
